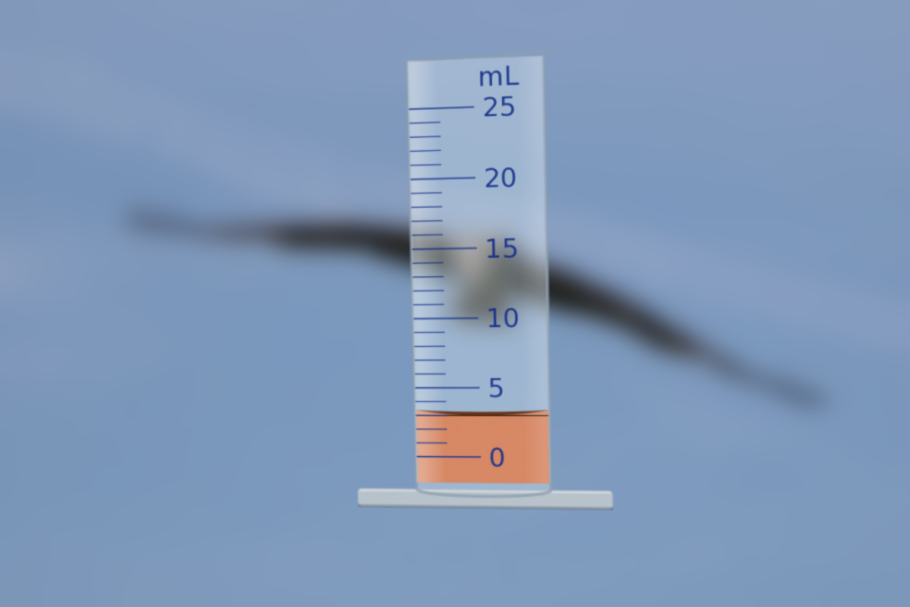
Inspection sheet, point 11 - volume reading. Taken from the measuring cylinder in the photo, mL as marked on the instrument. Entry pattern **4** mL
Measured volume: **3** mL
